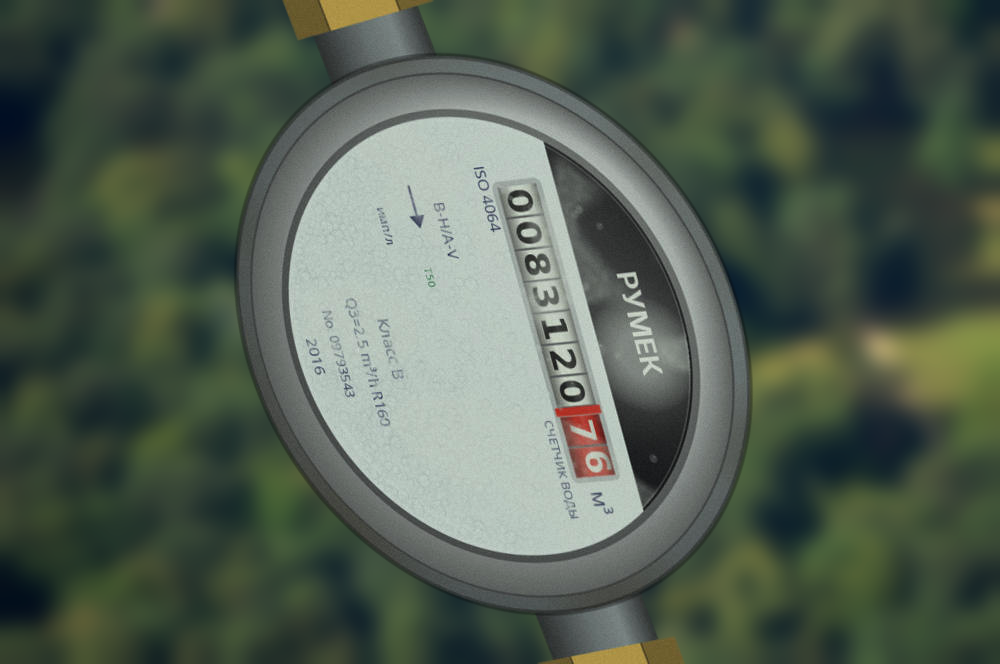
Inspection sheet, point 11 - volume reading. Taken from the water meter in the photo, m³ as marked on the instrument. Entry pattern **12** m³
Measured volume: **83120.76** m³
